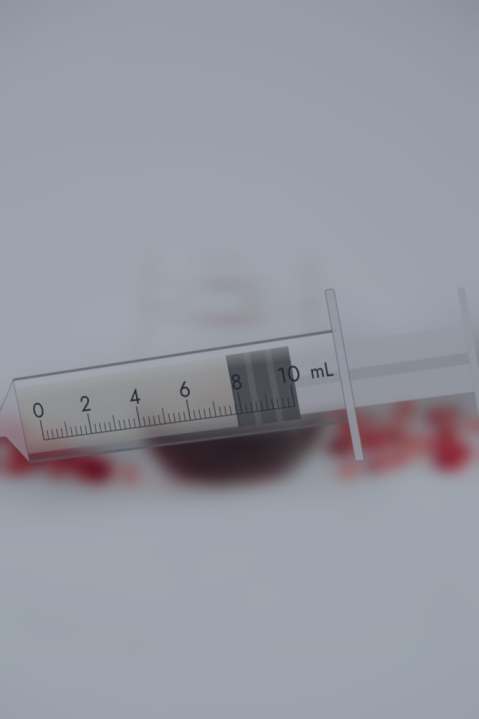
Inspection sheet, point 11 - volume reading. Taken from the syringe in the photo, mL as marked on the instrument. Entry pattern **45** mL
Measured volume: **7.8** mL
